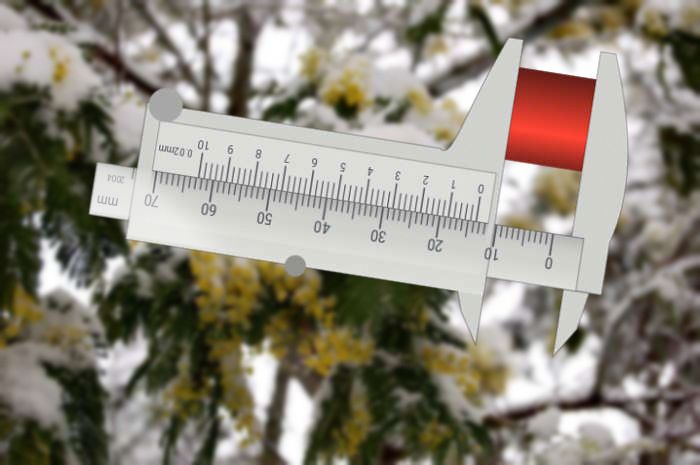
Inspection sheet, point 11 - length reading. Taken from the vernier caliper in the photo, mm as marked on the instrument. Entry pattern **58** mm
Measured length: **13.6** mm
